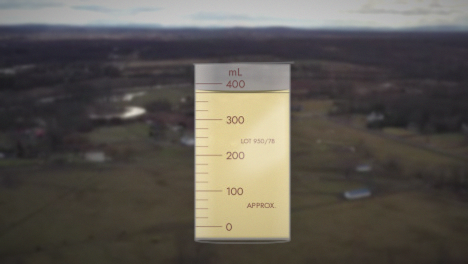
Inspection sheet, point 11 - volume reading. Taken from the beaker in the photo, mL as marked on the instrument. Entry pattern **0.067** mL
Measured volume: **375** mL
